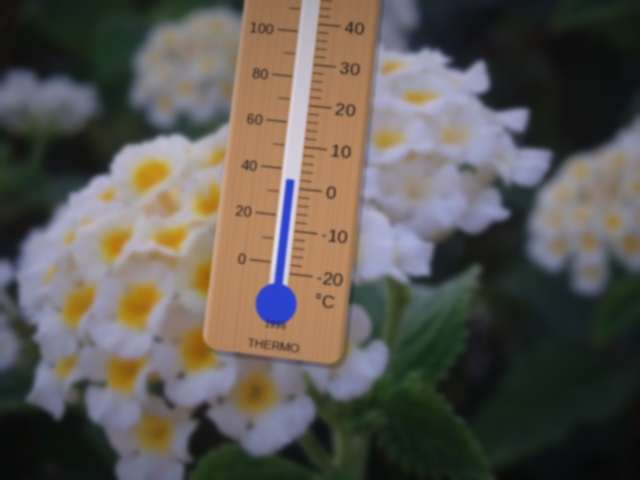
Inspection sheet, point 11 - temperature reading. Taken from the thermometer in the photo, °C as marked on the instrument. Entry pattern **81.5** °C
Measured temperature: **2** °C
